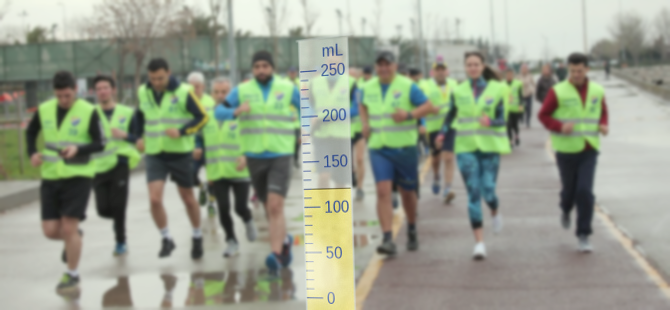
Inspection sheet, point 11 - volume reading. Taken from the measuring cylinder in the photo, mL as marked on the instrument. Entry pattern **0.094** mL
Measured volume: **120** mL
